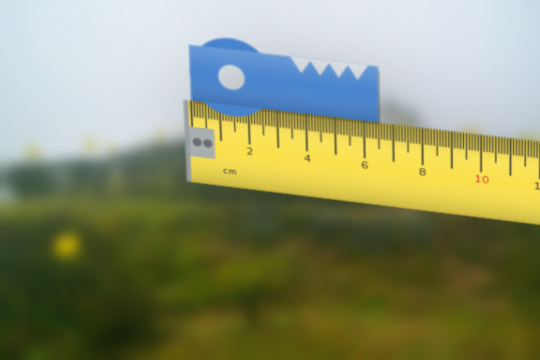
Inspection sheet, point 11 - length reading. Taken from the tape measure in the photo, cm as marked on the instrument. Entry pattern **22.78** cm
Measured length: **6.5** cm
